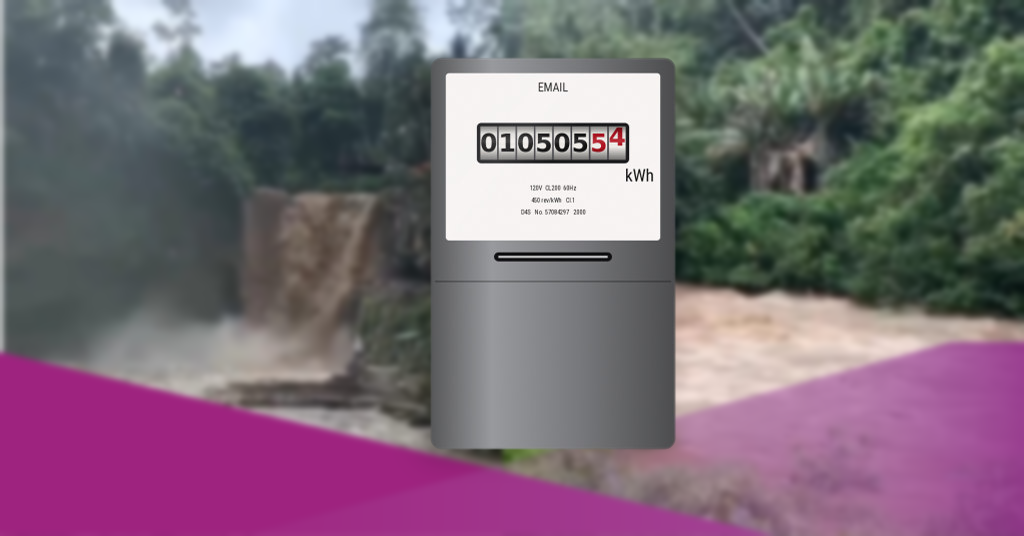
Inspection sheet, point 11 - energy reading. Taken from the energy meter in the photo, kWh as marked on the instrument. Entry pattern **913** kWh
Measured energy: **10505.54** kWh
